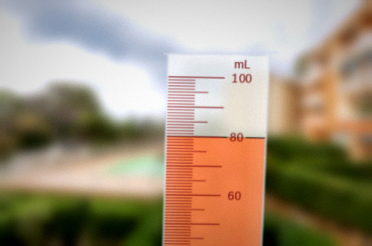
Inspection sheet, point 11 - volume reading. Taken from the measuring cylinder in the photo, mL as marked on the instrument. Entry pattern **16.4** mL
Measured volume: **80** mL
